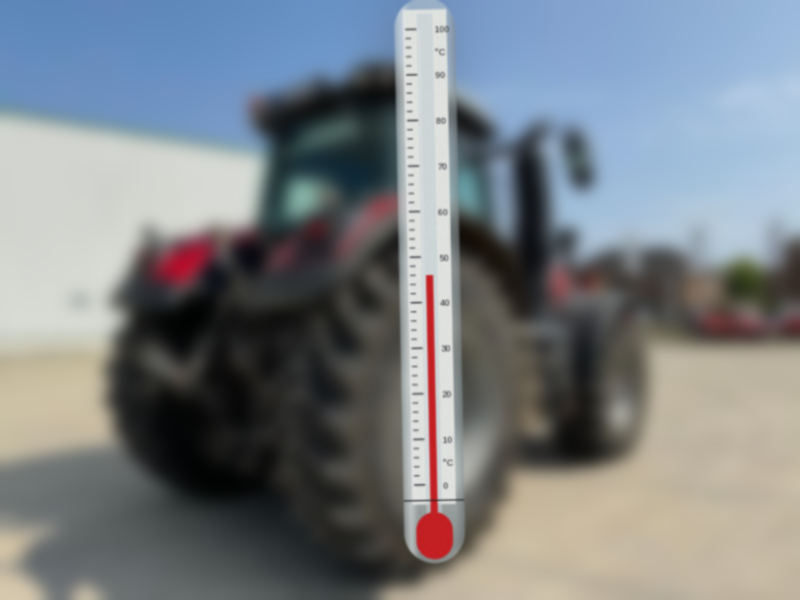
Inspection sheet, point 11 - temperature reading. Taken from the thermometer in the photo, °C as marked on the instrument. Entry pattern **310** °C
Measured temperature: **46** °C
